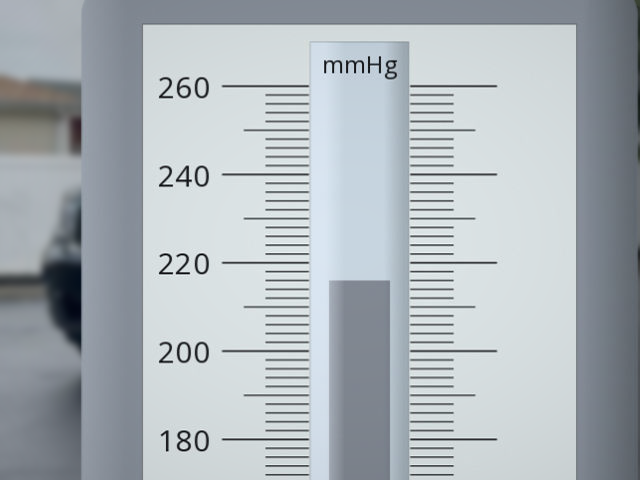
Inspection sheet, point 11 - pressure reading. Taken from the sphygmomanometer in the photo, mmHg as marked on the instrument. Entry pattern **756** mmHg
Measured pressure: **216** mmHg
